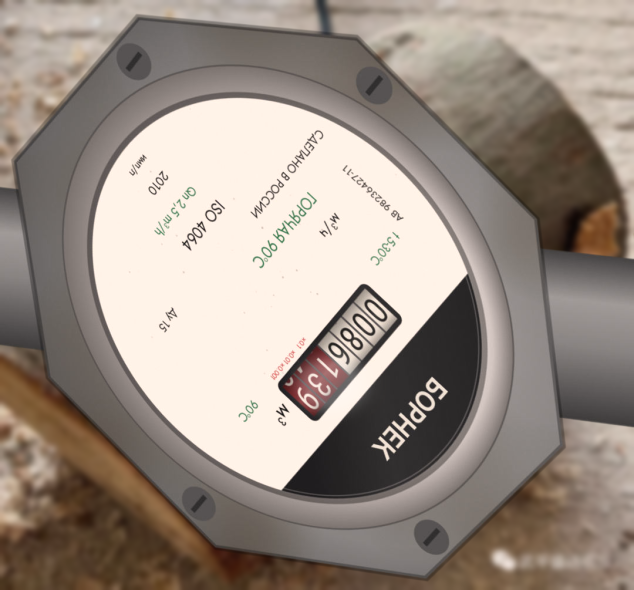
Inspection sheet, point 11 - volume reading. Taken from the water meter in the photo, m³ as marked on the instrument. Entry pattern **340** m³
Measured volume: **86.139** m³
